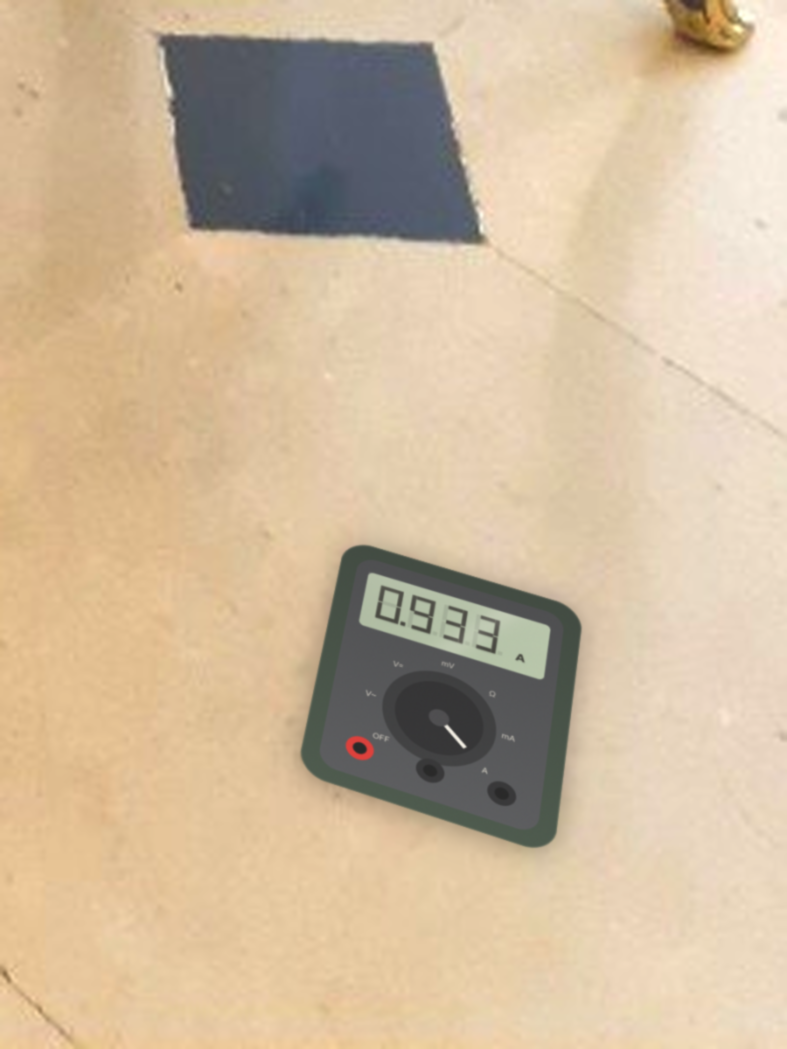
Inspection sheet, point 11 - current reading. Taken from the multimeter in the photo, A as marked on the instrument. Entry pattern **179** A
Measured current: **0.933** A
